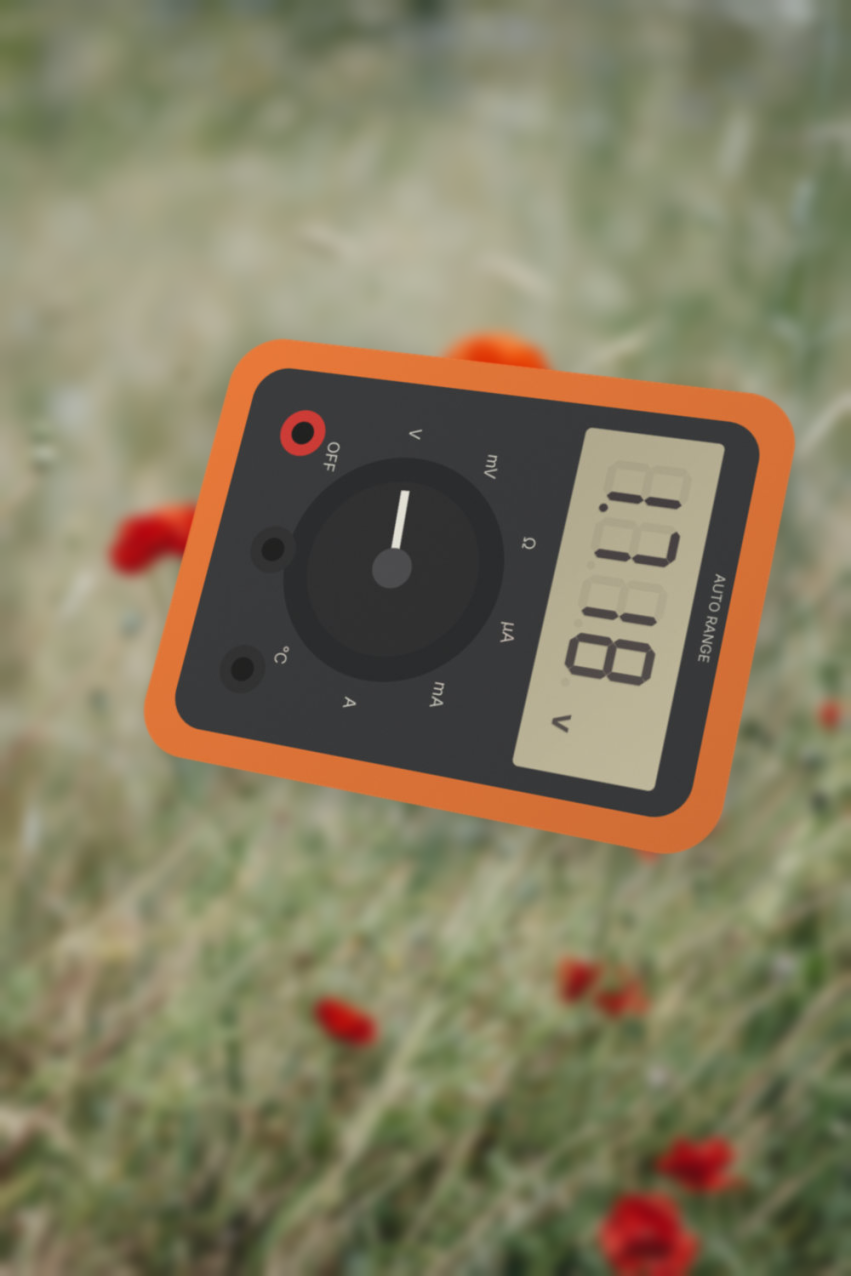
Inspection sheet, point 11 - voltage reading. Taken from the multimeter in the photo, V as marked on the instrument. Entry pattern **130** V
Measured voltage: **1.718** V
